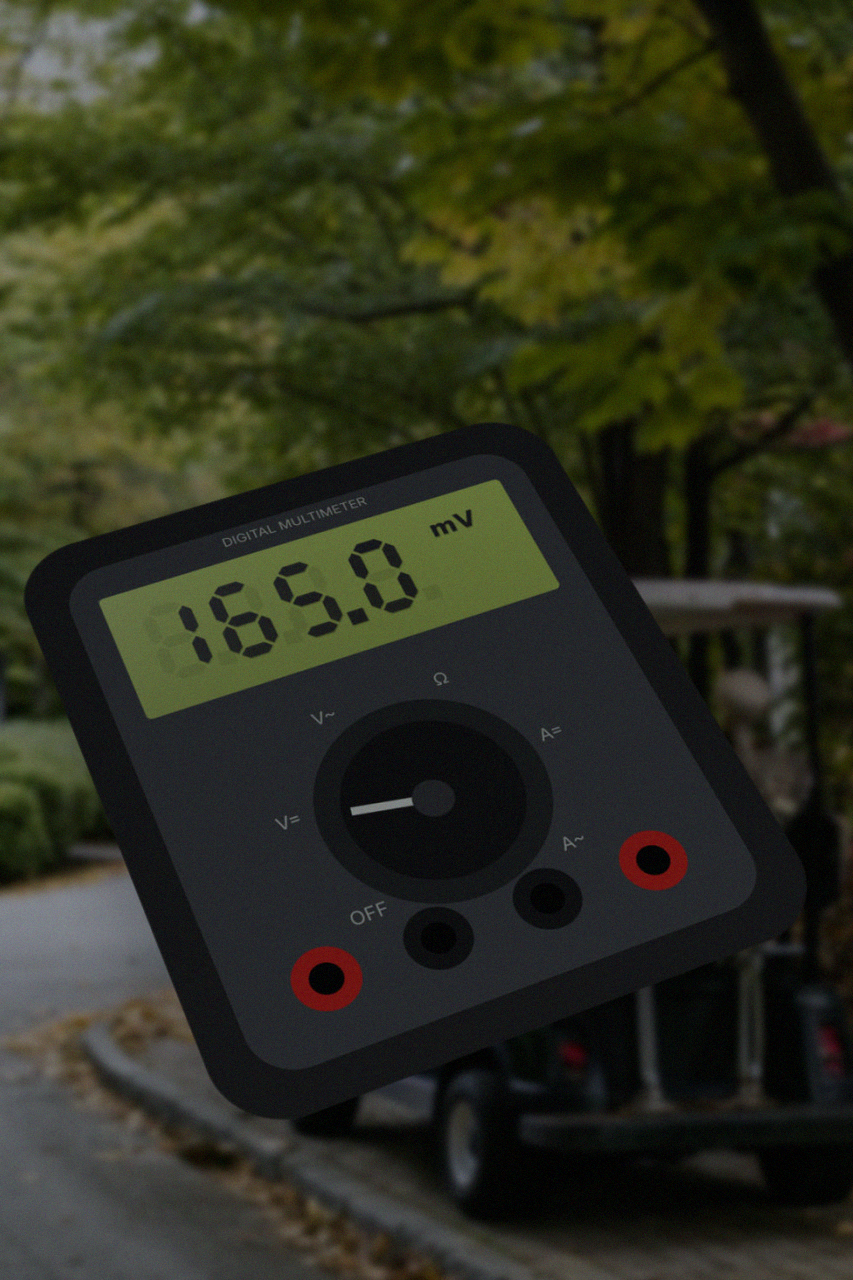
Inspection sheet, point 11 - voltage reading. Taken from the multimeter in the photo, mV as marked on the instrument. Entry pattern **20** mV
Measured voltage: **165.0** mV
